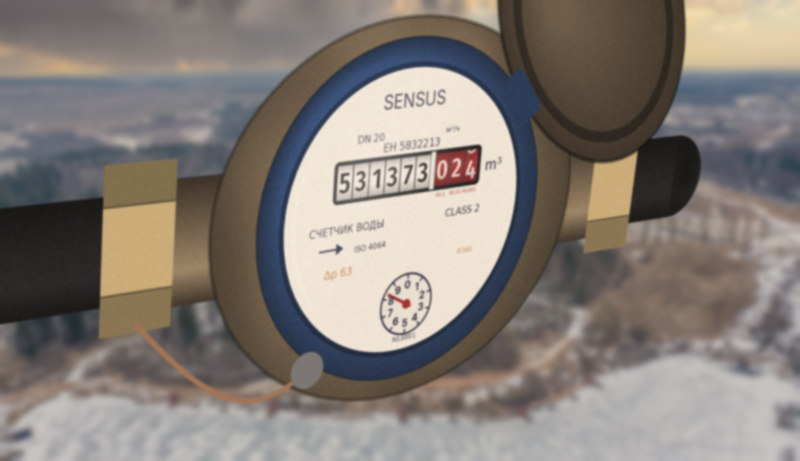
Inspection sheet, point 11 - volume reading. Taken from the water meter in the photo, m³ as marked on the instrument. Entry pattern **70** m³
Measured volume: **531373.0238** m³
